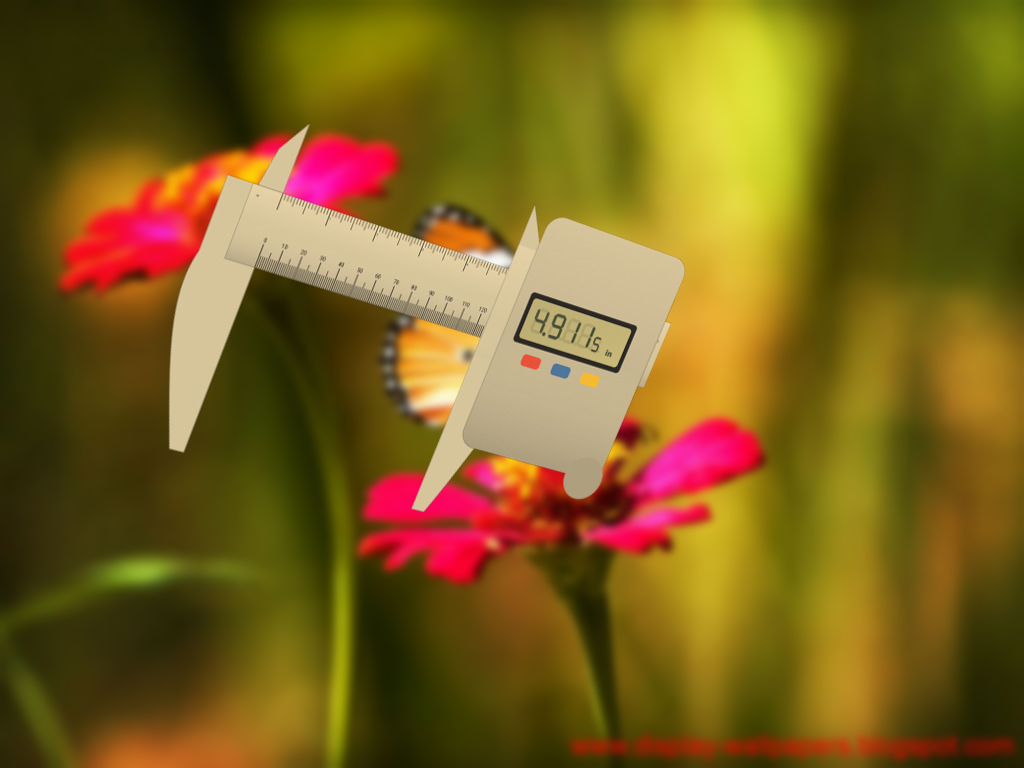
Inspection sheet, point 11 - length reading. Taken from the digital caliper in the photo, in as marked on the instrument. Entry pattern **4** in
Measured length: **4.9115** in
